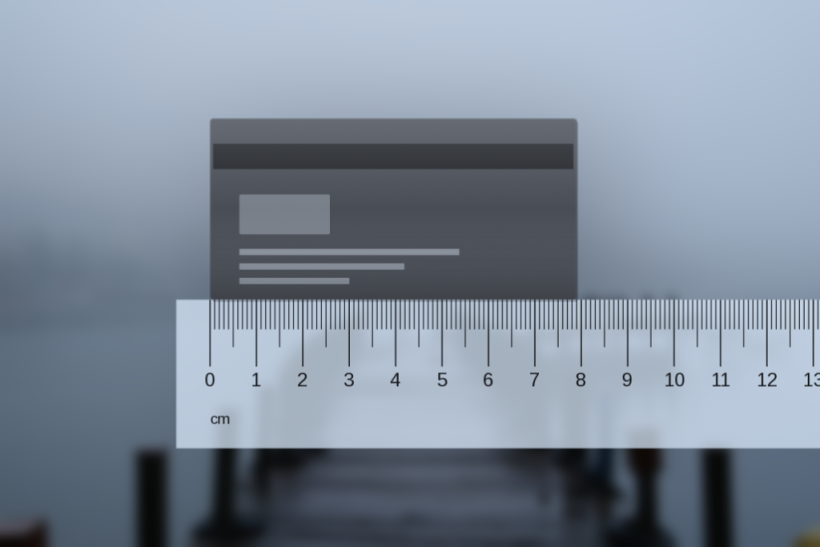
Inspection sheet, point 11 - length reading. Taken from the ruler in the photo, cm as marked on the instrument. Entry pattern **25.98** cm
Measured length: **7.9** cm
